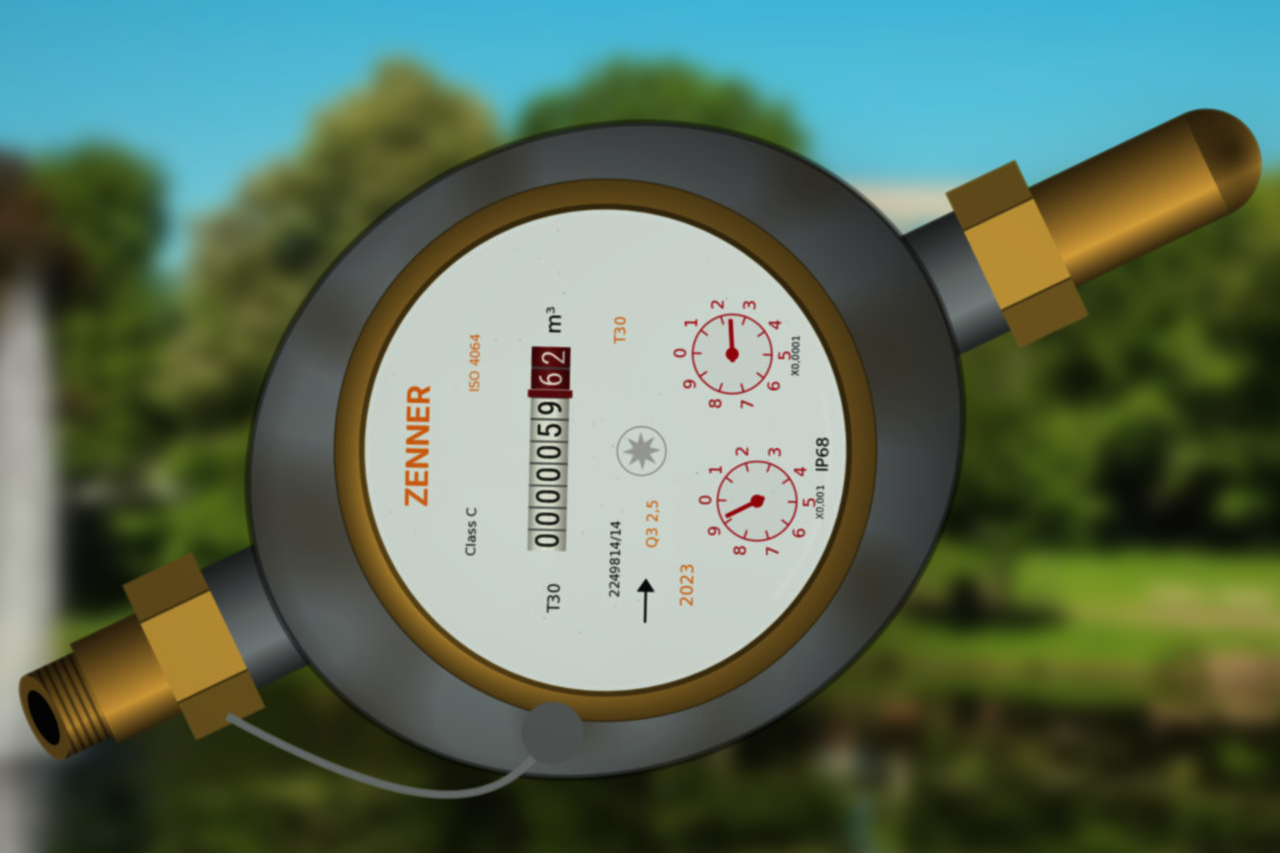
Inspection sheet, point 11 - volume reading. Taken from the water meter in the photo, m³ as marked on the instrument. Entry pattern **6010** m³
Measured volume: **59.6192** m³
